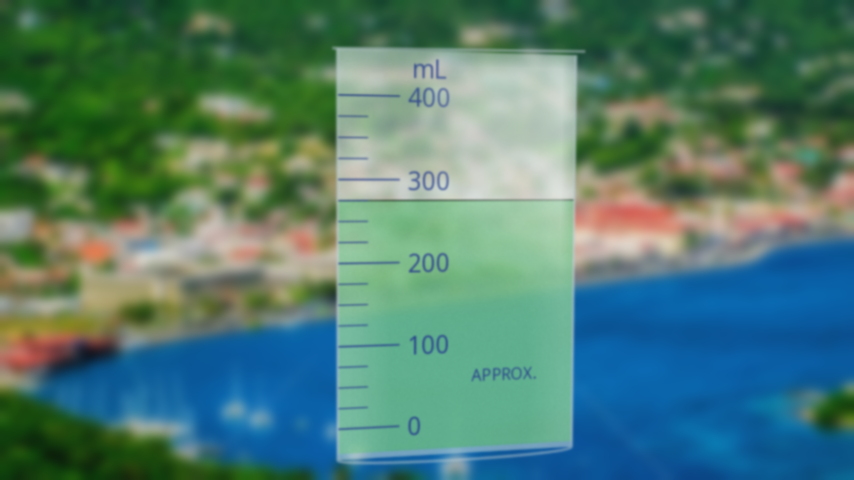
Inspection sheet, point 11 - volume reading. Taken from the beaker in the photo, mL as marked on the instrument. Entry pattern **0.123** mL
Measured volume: **275** mL
